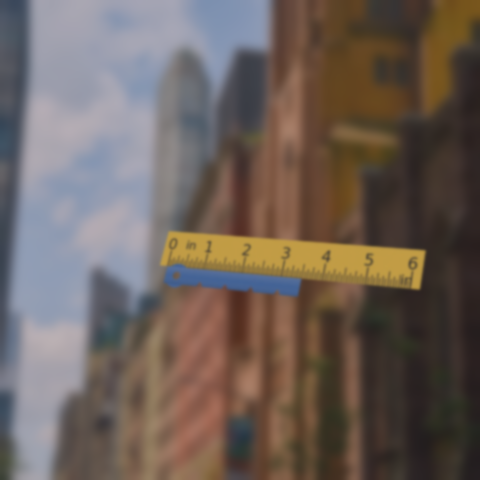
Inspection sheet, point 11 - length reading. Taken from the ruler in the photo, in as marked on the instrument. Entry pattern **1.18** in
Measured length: **3.5** in
